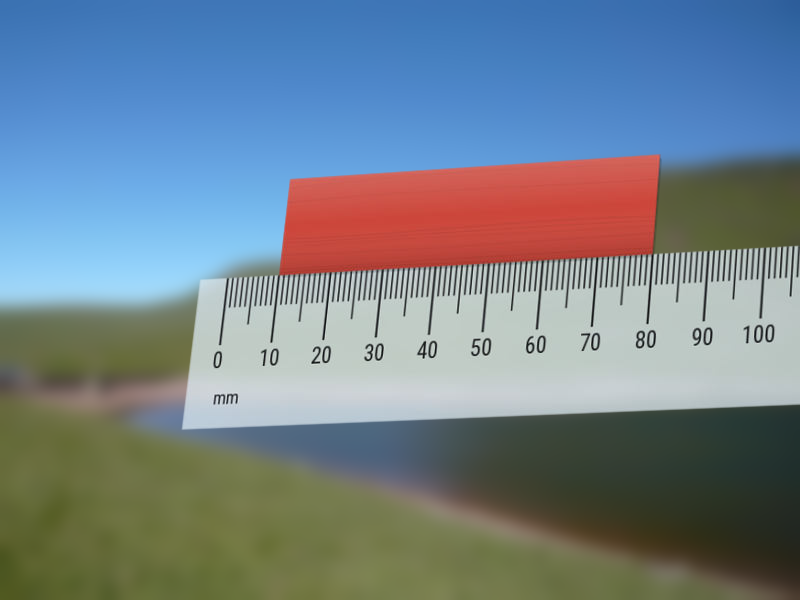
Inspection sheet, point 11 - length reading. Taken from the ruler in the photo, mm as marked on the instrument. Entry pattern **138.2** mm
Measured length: **70** mm
